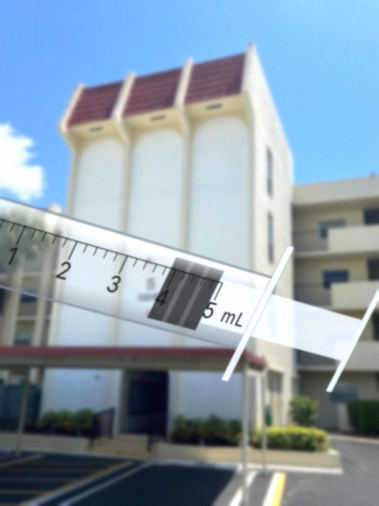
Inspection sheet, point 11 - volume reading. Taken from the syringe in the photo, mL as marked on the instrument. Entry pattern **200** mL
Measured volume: **3.9** mL
